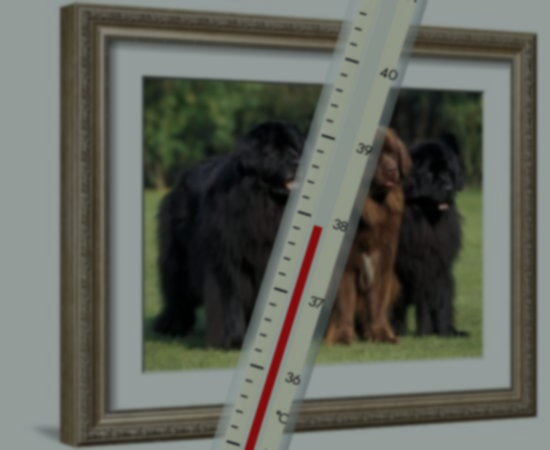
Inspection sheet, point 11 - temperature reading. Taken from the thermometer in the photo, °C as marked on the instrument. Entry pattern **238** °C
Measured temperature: **37.9** °C
